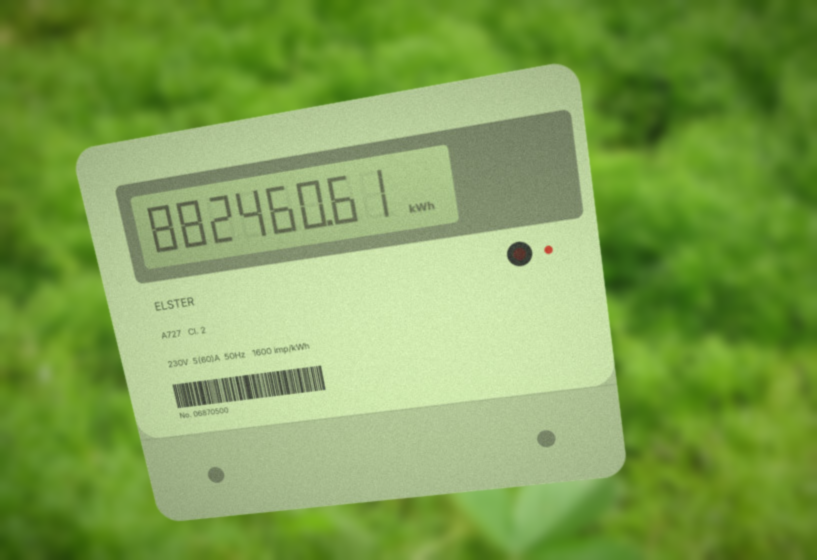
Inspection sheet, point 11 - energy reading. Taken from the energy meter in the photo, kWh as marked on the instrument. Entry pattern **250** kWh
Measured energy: **882460.61** kWh
